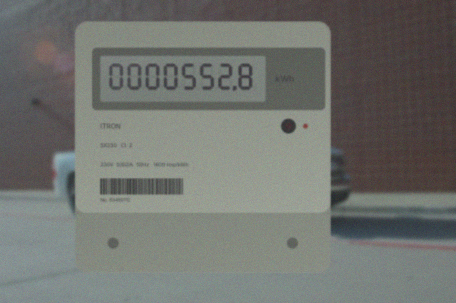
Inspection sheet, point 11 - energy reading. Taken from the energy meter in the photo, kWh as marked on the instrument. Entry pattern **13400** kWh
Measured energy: **552.8** kWh
